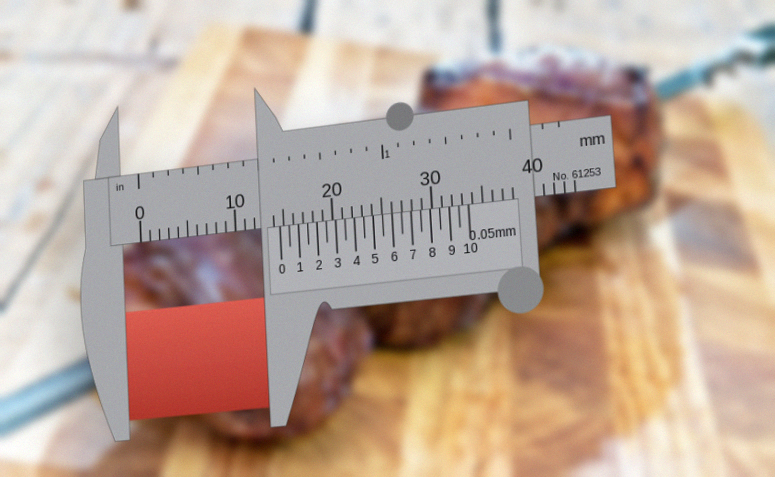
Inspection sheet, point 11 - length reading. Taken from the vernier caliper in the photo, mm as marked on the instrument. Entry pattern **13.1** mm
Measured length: **14.6** mm
